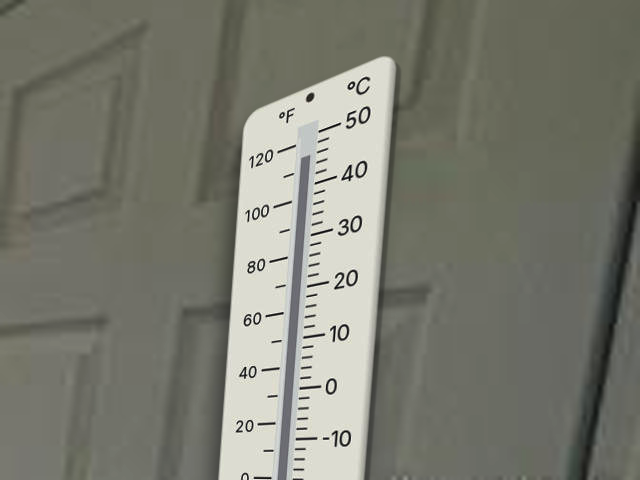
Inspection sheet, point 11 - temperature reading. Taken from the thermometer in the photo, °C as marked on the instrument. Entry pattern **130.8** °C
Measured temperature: **46** °C
